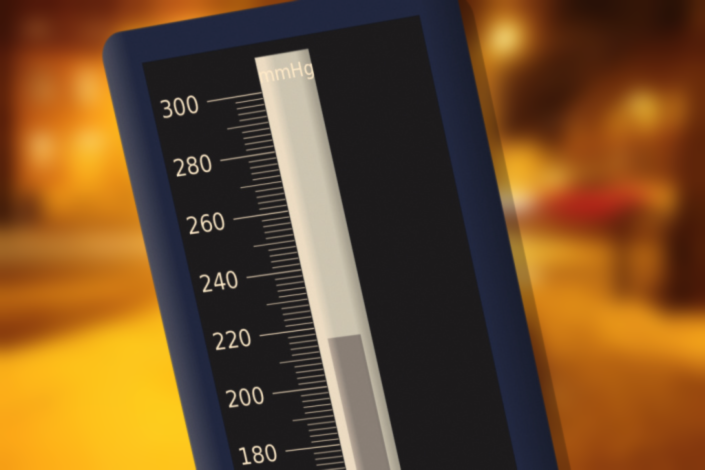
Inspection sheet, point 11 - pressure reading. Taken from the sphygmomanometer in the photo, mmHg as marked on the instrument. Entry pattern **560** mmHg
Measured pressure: **216** mmHg
